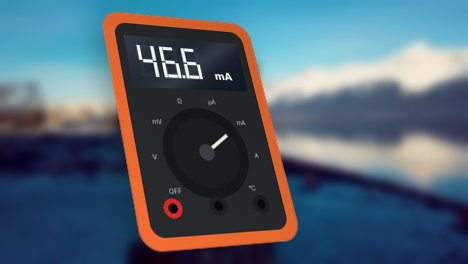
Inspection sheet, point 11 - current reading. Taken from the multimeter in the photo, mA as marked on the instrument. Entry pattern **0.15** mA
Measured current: **46.6** mA
